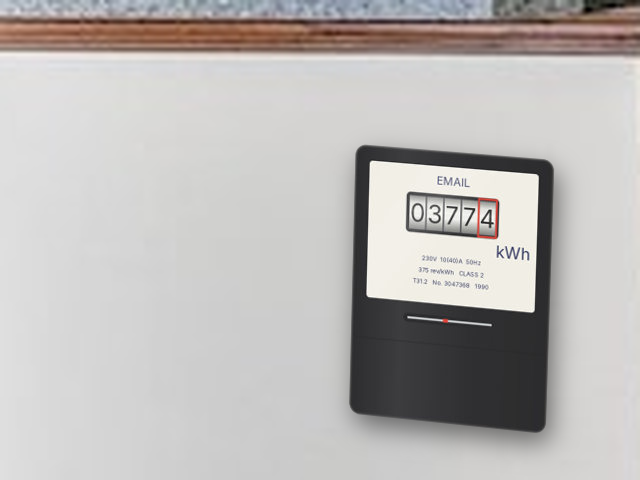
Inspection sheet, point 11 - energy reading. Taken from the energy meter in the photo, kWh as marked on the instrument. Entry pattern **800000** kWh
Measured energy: **377.4** kWh
